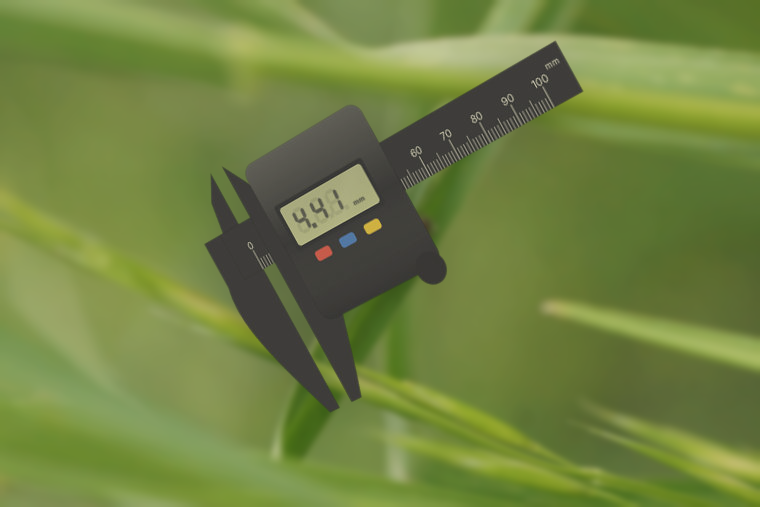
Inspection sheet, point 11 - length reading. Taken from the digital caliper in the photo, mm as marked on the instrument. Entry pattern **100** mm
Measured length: **4.41** mm
